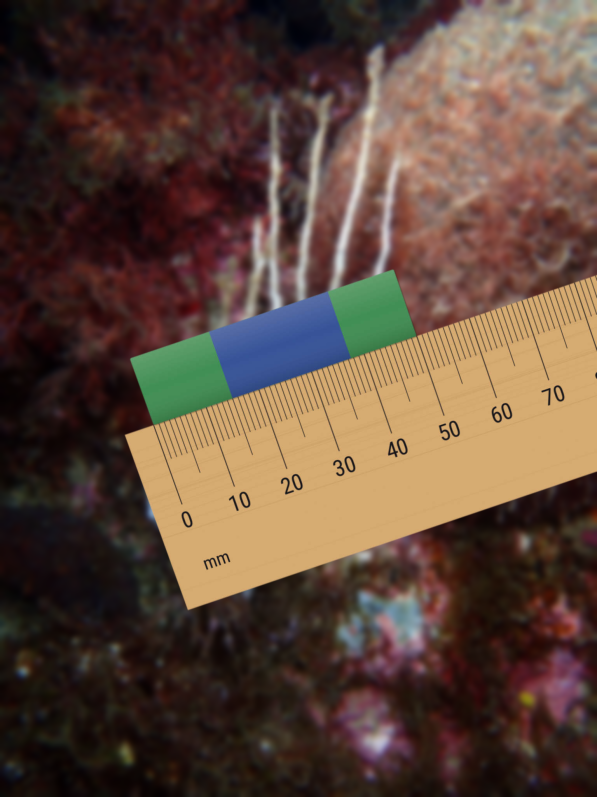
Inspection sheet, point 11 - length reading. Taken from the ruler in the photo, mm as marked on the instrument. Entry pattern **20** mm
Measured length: **50** mm
